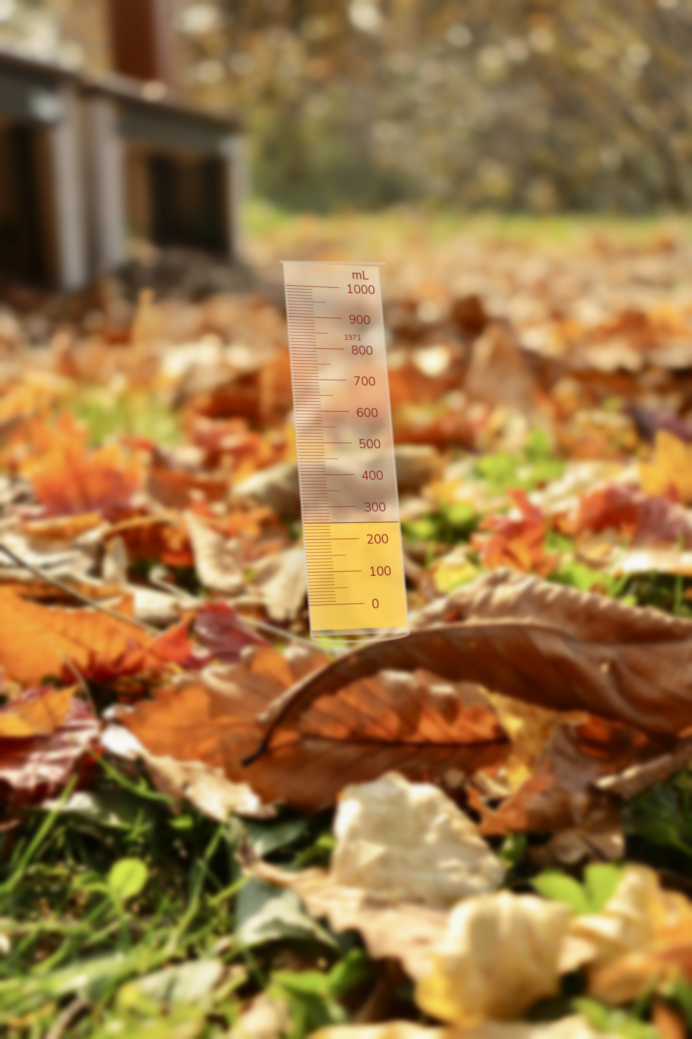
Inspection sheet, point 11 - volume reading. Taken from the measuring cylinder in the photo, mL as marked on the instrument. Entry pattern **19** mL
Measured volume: **250** mL
